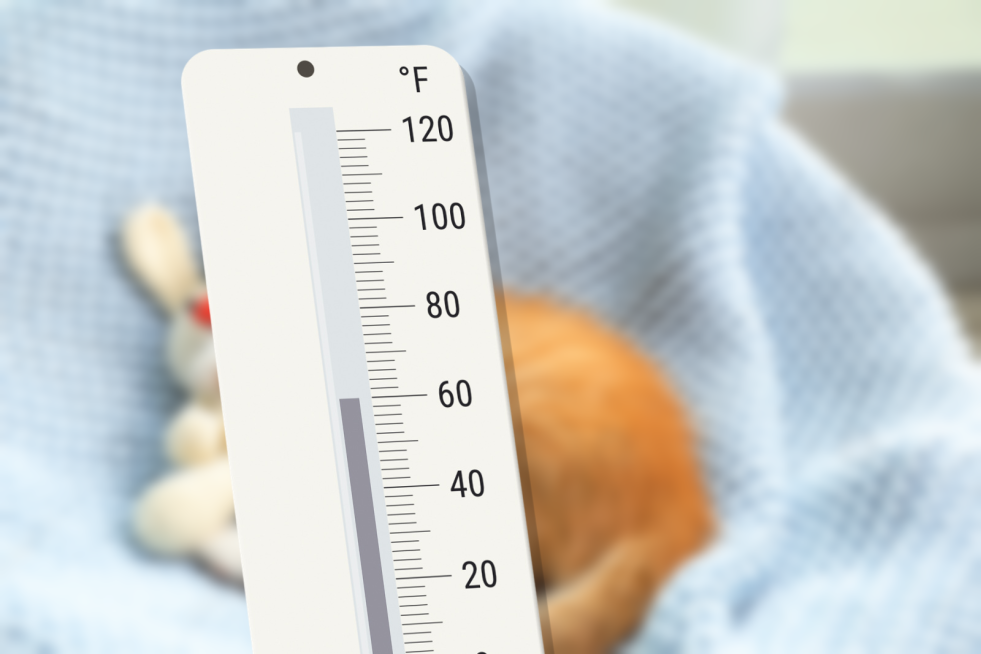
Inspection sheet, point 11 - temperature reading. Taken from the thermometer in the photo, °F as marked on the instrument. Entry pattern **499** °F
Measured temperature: **60** °F
